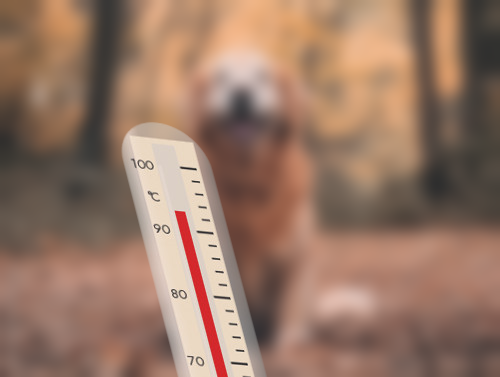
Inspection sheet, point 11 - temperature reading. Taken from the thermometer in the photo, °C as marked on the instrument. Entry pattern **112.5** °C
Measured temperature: **93** °C
